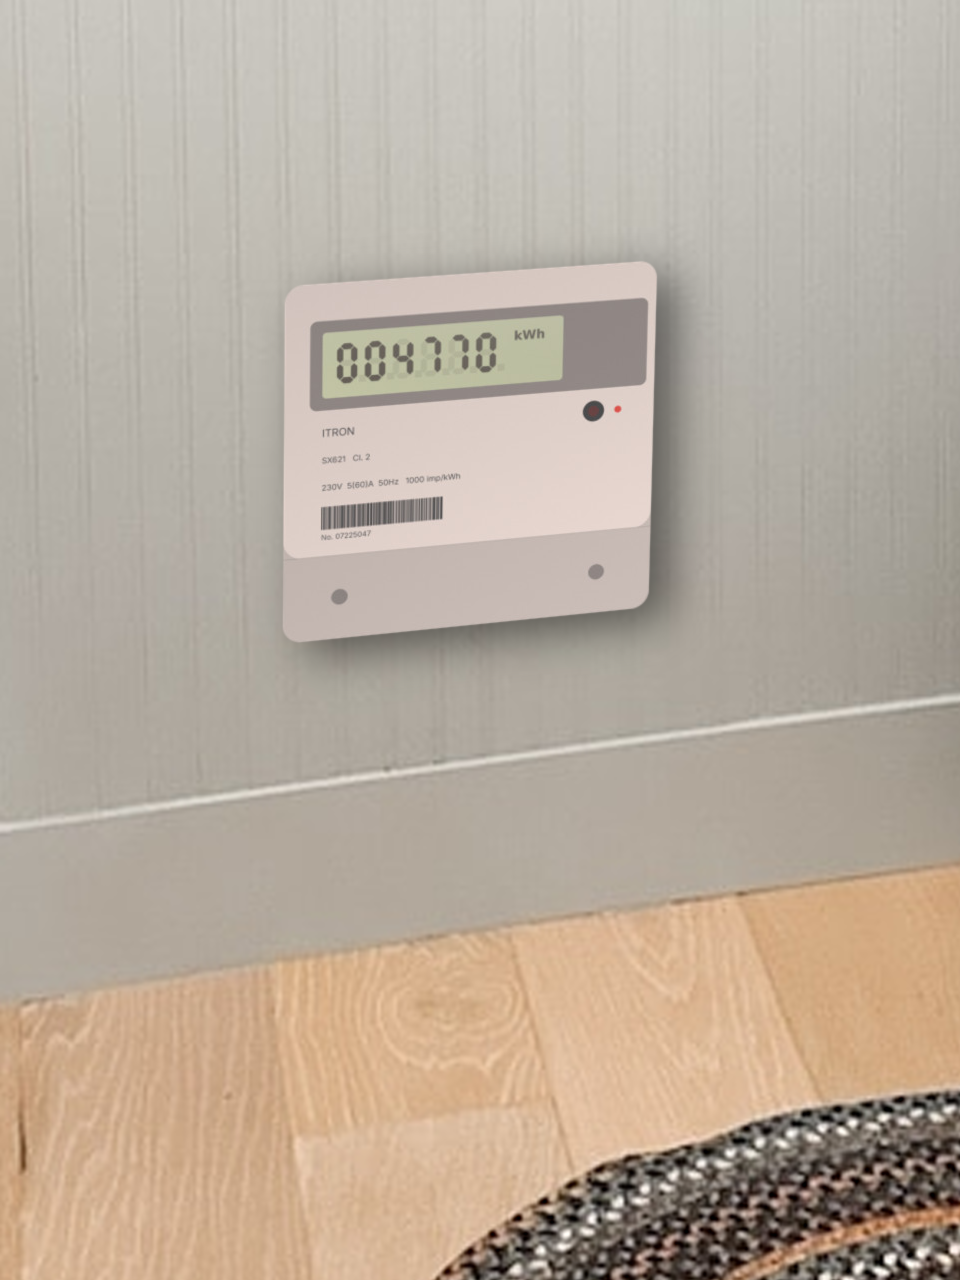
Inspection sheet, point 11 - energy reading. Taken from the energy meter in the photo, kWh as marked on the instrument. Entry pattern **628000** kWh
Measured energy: **4770** kWh
